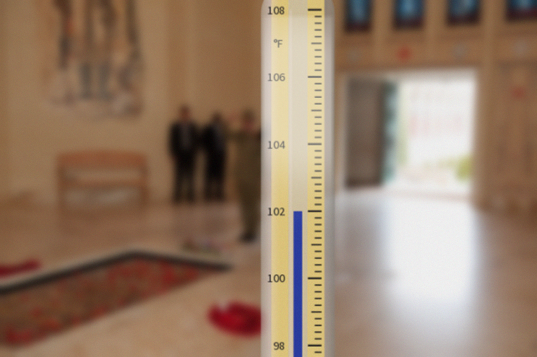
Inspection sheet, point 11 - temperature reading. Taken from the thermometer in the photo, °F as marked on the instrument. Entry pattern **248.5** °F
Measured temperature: **102** °F
